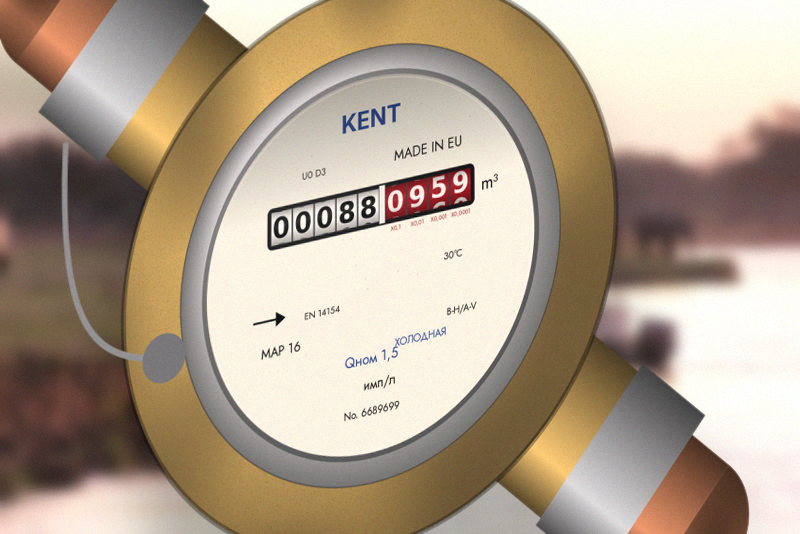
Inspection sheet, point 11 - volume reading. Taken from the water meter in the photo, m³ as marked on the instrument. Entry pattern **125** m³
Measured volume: **88.0959** m³
